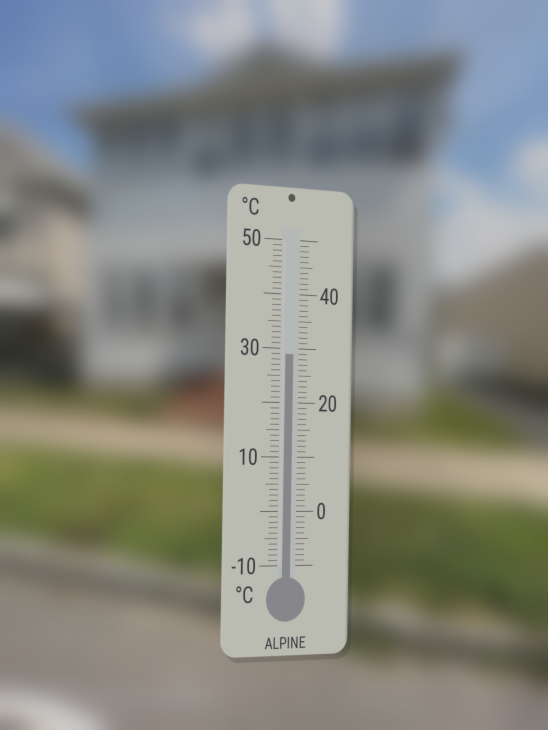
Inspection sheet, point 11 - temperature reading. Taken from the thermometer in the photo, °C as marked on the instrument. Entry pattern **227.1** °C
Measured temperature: **29** °C
